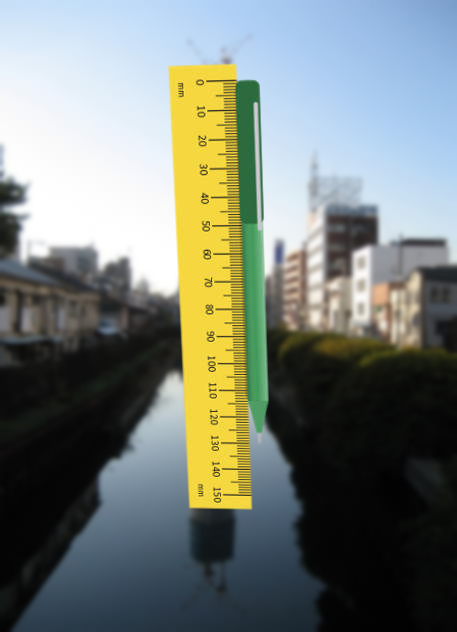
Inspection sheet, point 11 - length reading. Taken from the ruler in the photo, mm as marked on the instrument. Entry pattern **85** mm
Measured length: **130** mm
